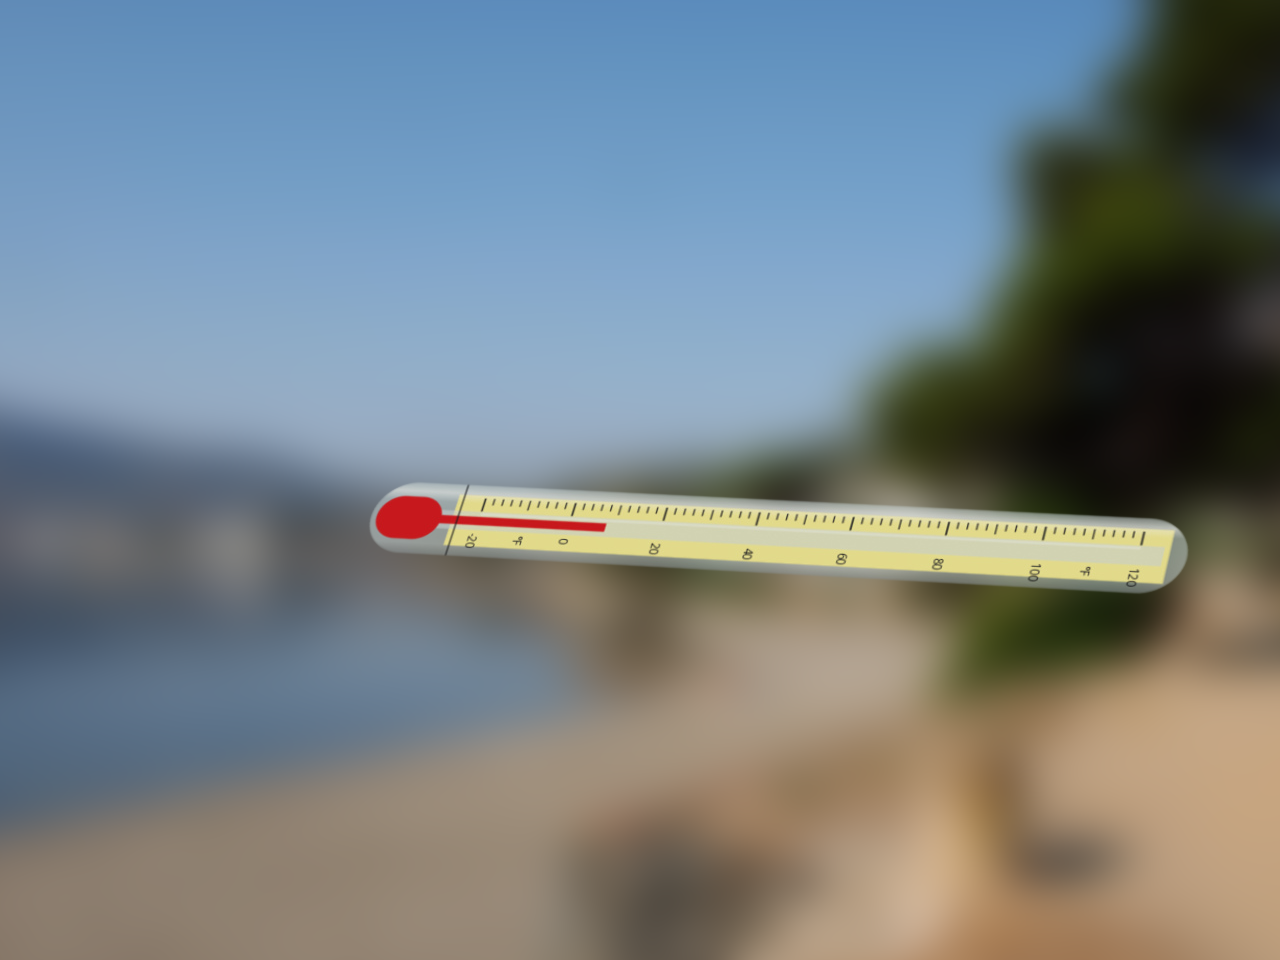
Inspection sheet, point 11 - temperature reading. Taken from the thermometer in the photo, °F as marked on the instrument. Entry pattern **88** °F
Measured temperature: **8** °F
